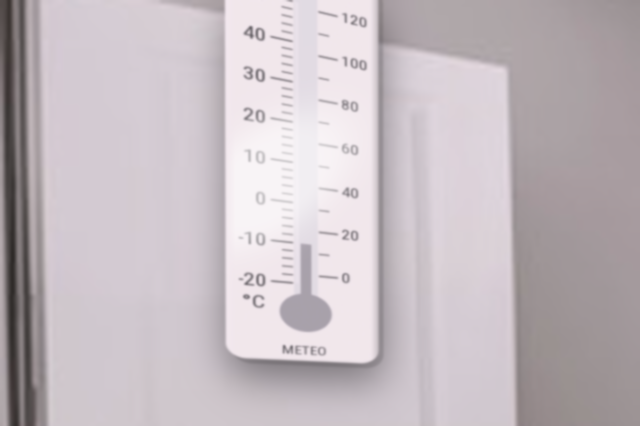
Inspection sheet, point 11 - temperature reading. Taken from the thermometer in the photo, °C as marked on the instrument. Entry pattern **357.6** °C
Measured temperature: **-10** °C
